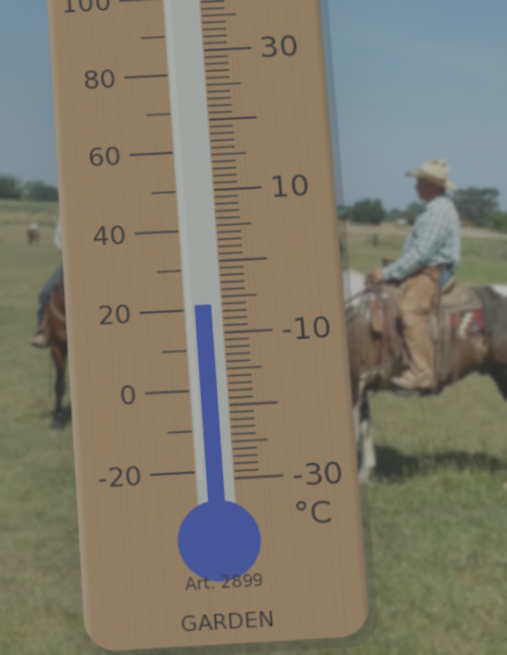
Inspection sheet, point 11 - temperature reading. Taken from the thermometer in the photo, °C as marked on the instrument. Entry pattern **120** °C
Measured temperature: **-6** °C
